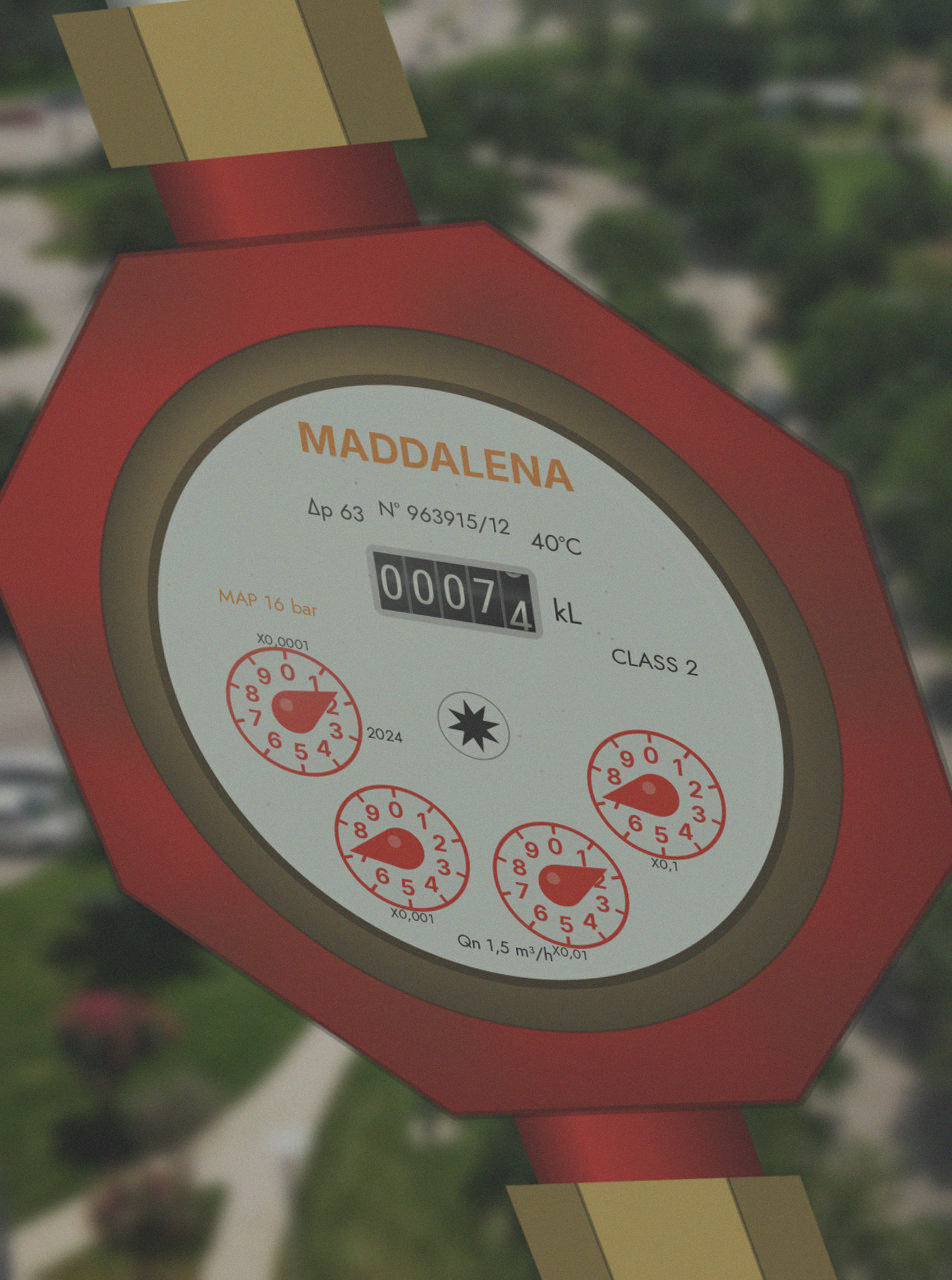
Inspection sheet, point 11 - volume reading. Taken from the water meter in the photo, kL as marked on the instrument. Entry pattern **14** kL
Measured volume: **73.7171** kL
